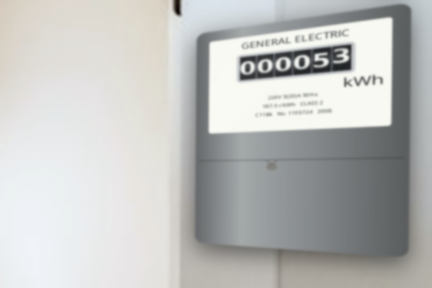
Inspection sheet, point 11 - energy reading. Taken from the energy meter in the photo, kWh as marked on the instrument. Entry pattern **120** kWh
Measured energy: **53** kWh
